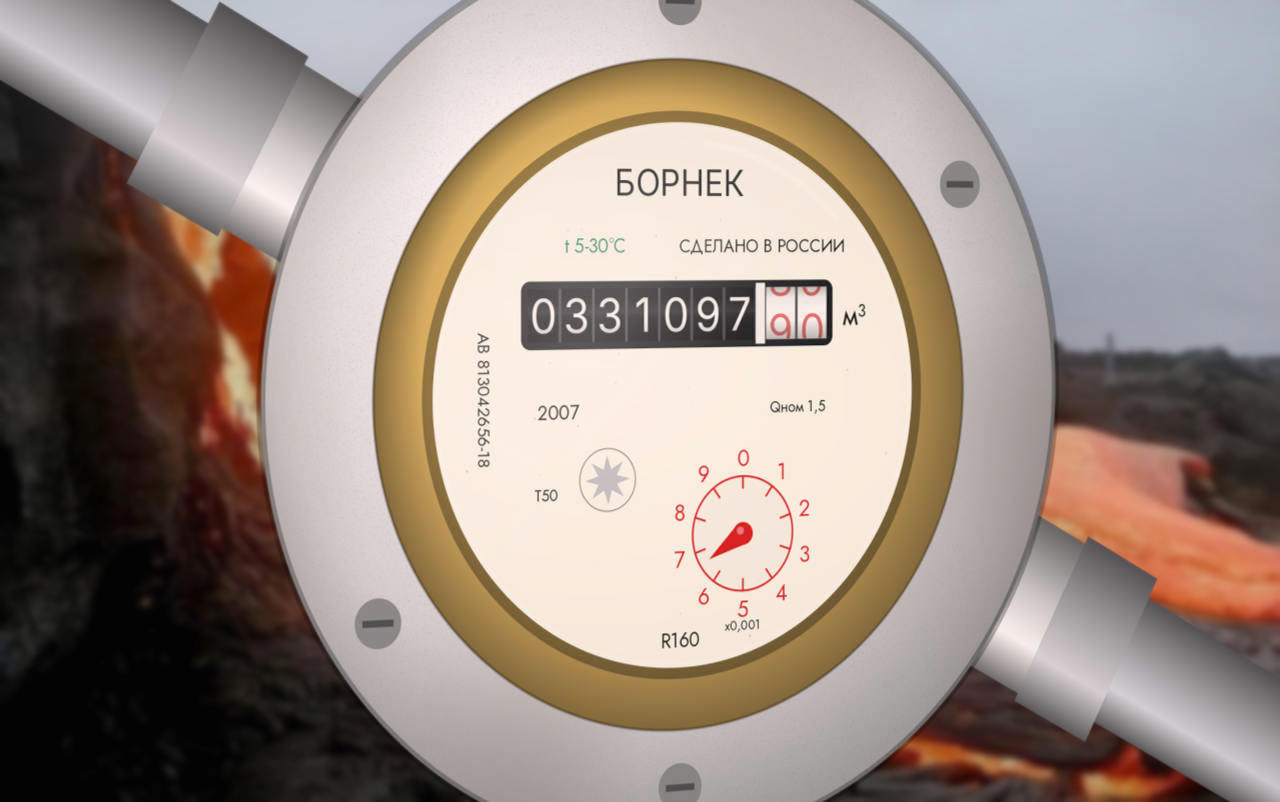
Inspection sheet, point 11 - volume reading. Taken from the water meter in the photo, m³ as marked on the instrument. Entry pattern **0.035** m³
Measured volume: **331097.896** m³
